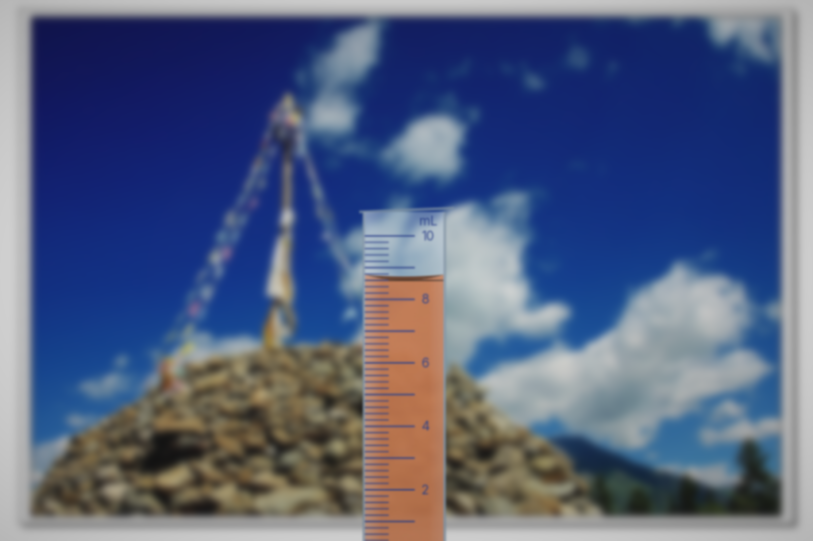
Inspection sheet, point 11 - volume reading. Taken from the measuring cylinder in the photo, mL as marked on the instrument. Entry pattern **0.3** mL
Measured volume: **8.6** mL
